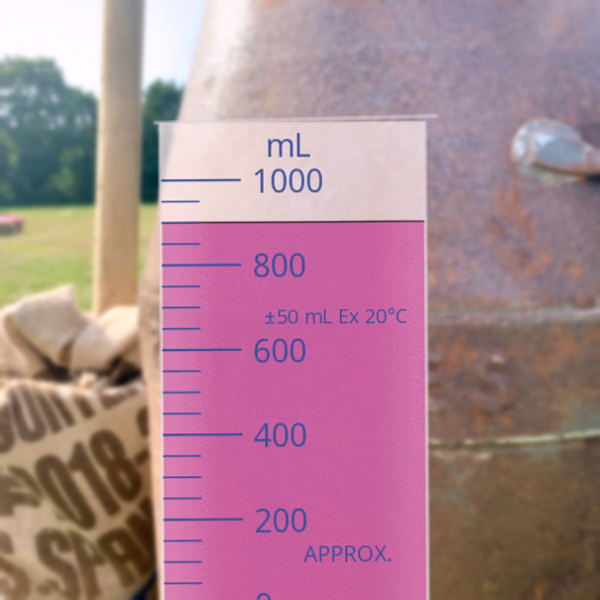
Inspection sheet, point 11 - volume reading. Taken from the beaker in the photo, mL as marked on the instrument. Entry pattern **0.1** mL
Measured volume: **900** mL
